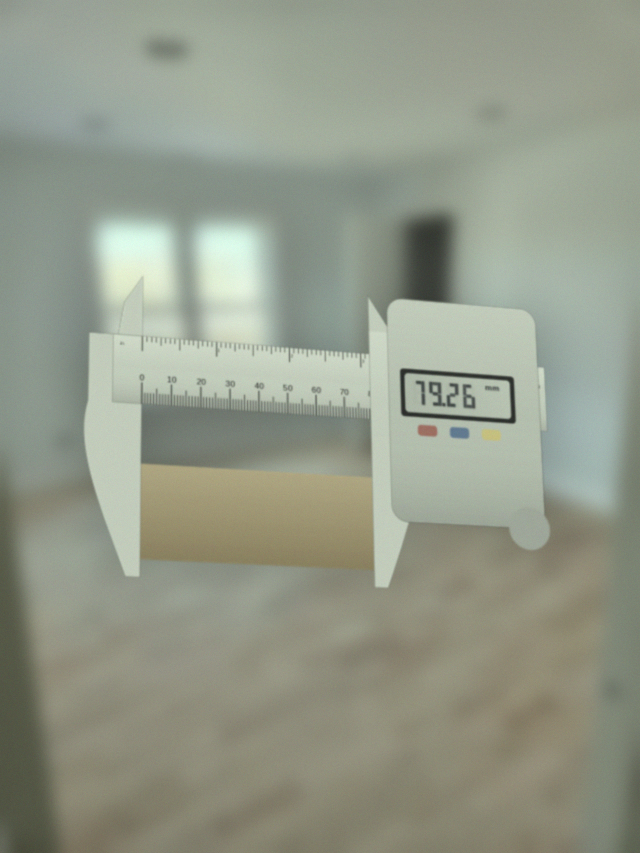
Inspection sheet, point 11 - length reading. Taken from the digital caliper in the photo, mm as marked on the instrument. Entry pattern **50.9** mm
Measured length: **79.26** mm
